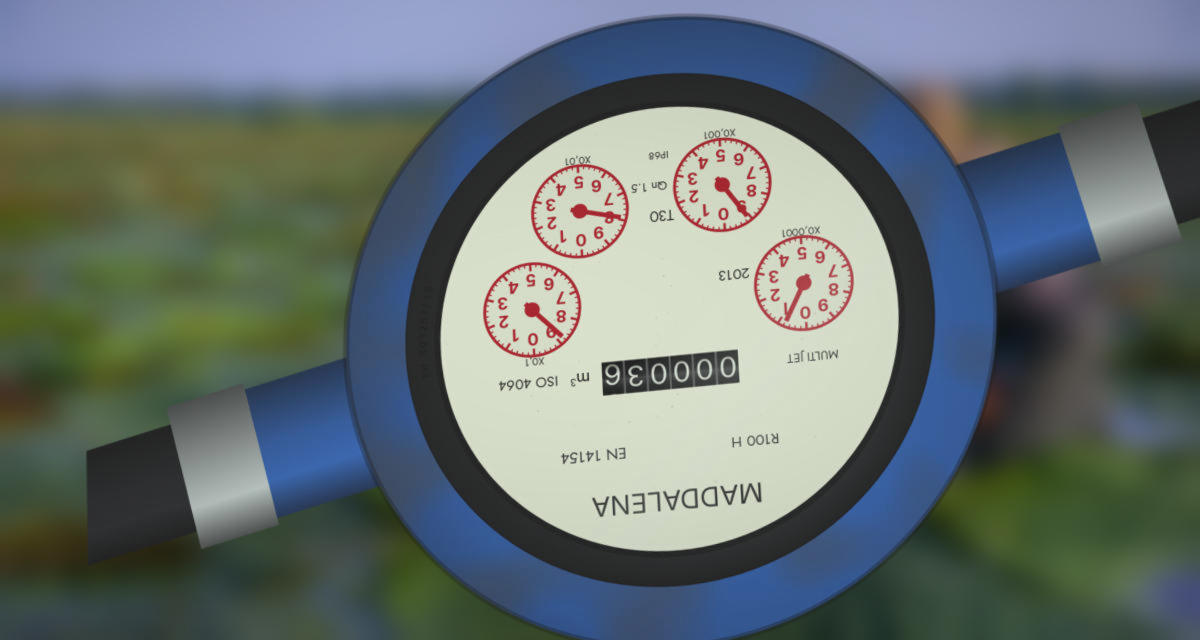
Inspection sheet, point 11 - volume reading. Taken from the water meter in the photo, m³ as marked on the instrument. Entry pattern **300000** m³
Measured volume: **35.8790** m³
